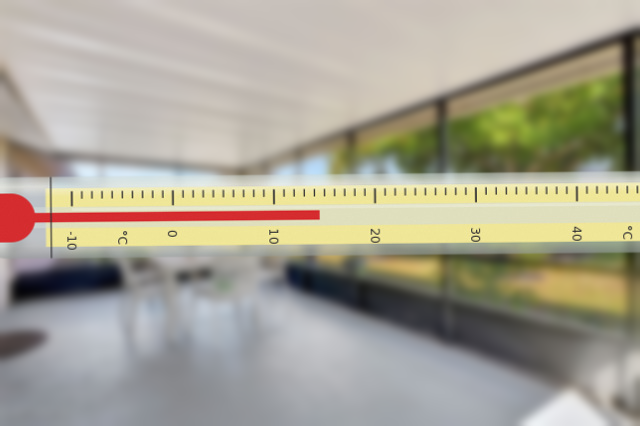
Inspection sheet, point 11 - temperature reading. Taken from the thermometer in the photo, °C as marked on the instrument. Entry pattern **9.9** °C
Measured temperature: **14.5** °C
